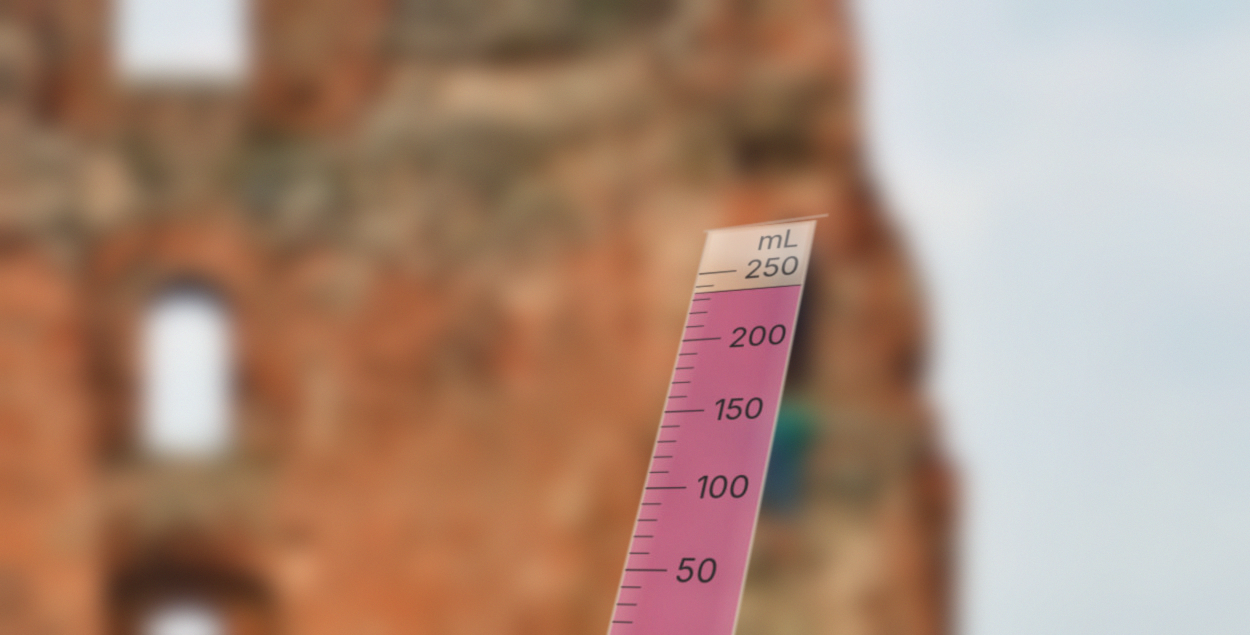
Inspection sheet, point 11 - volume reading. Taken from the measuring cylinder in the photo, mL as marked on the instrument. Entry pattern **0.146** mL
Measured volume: **235** mL
